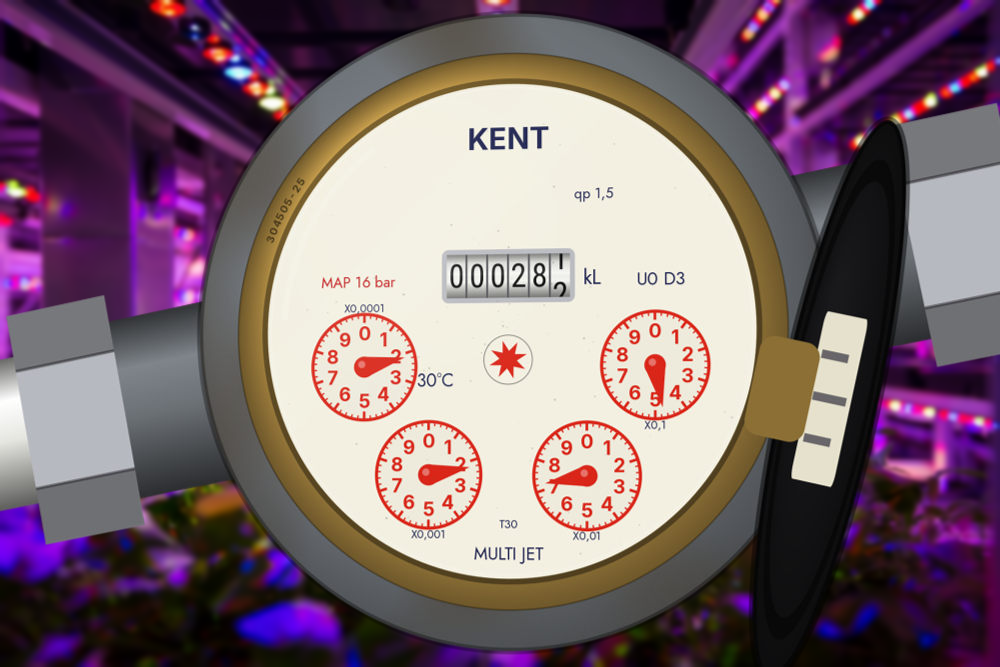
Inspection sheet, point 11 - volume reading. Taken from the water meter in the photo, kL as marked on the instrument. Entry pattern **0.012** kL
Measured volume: **281.4722** kL
